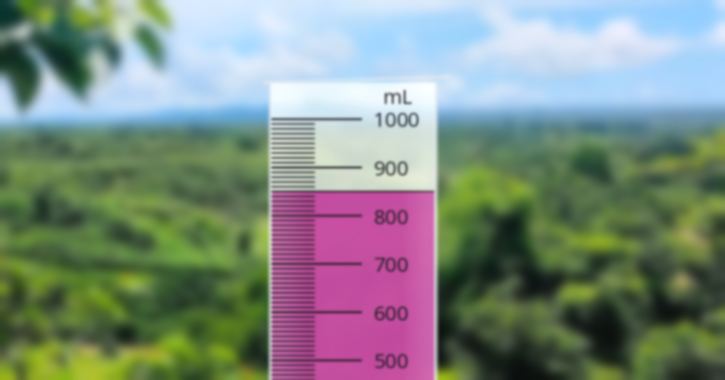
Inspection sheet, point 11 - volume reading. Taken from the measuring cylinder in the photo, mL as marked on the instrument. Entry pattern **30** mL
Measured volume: **850** mL
